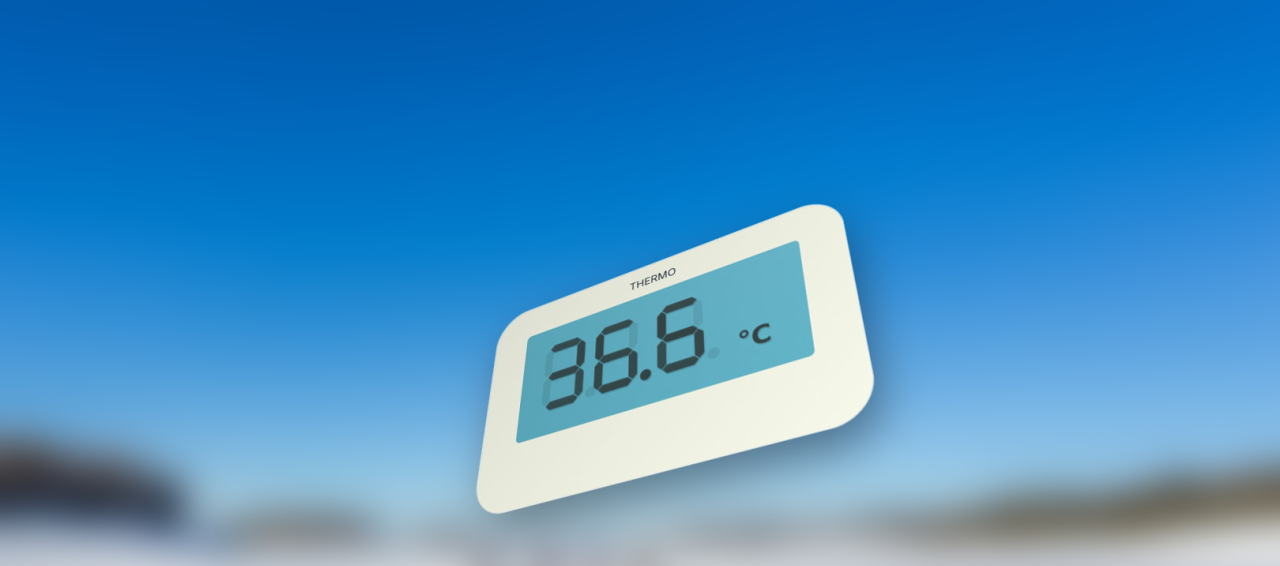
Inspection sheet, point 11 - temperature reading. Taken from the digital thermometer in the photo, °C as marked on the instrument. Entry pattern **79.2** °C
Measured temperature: **36.6** °C
